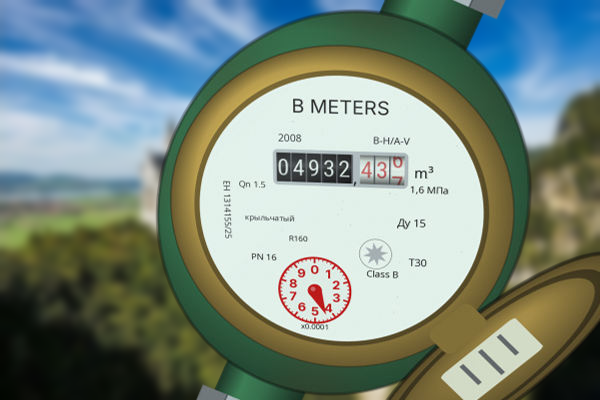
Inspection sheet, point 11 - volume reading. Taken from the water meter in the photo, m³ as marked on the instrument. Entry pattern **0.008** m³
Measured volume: **4932.4364** m³
